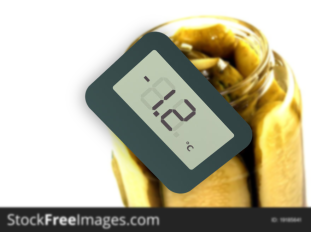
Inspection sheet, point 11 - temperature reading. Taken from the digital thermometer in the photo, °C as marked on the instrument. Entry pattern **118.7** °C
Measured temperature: **-1.2** °C
